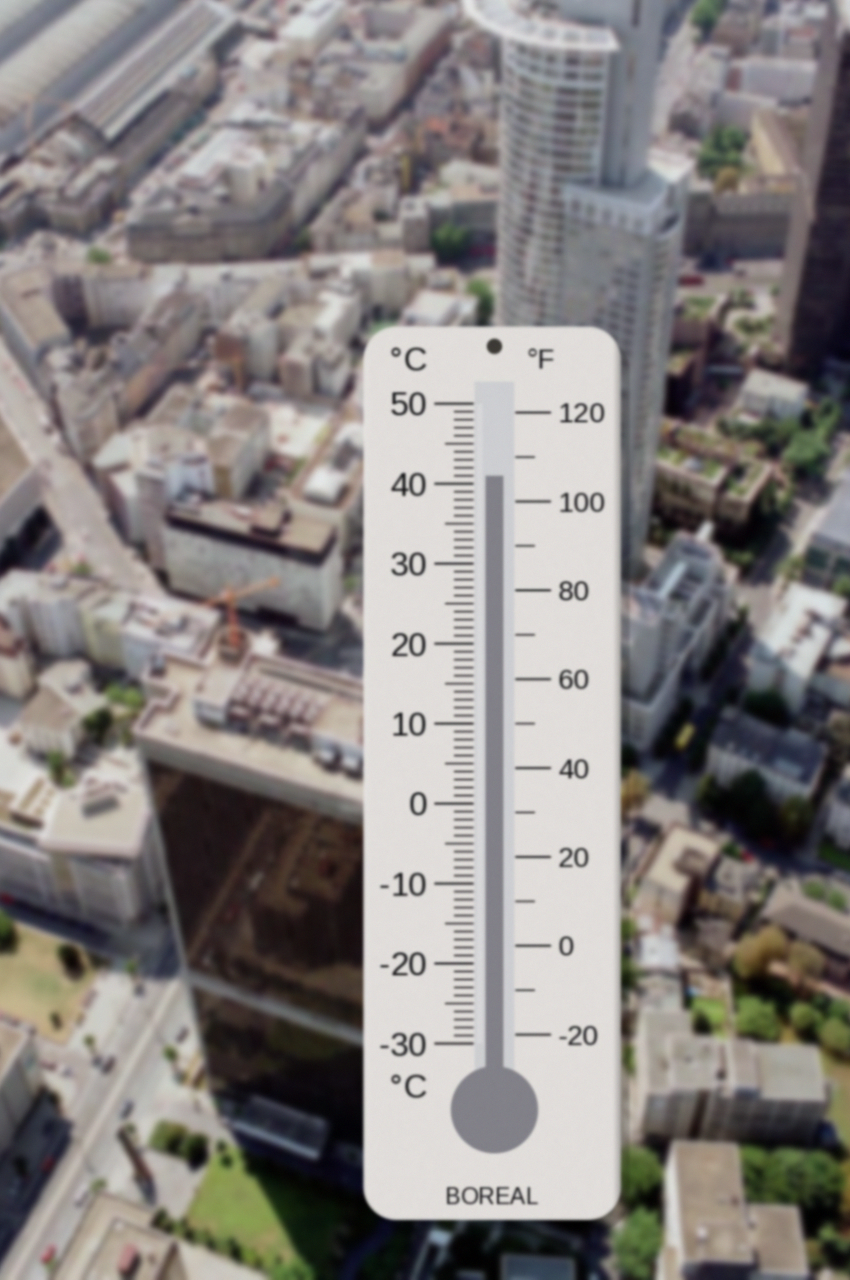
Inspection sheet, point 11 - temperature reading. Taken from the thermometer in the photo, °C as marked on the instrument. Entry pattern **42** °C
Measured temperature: **41** °C
